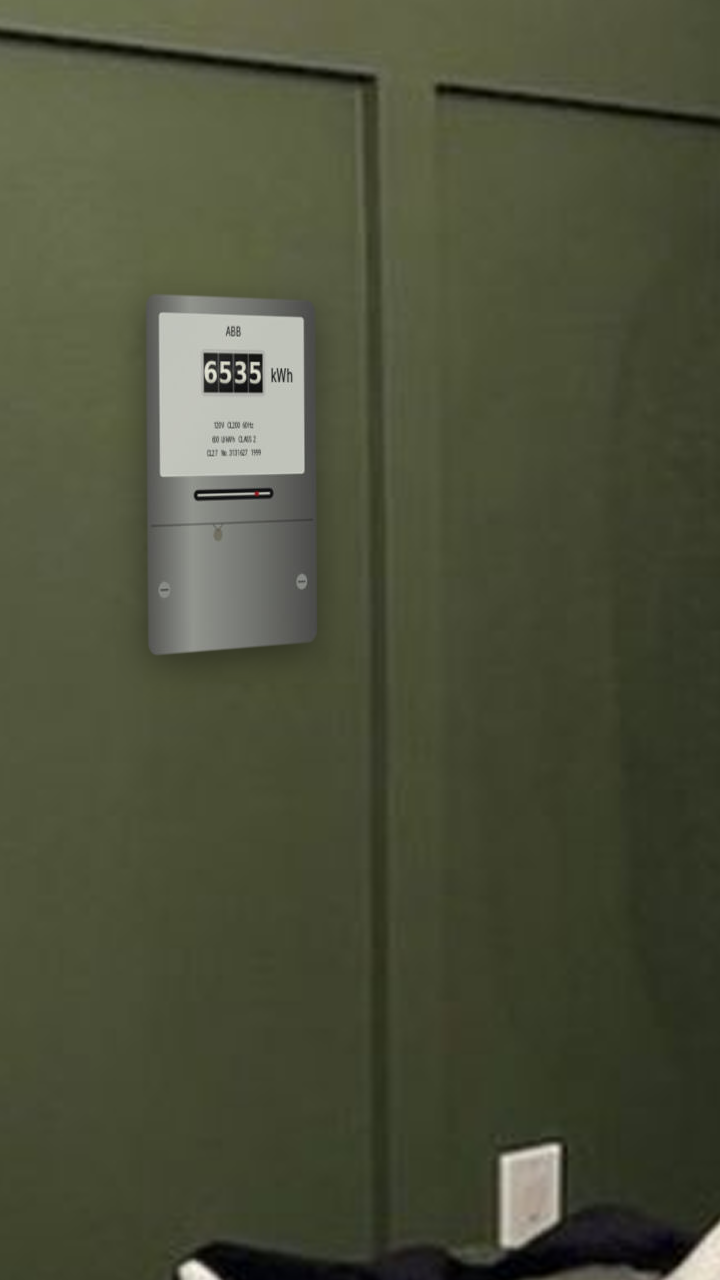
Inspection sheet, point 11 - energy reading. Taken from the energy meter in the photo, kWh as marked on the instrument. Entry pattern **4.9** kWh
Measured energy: **6535** kWh
